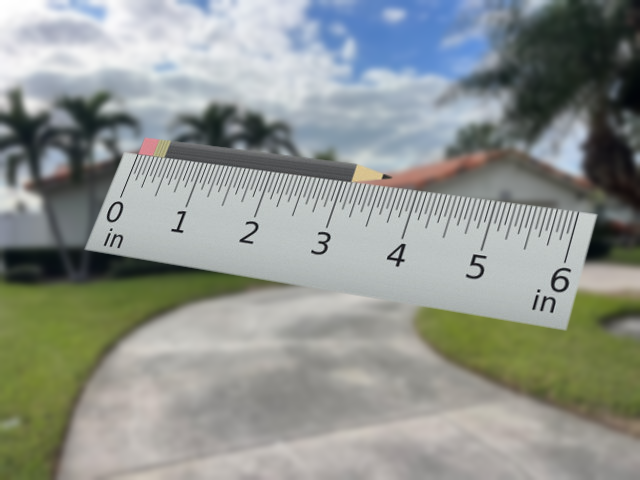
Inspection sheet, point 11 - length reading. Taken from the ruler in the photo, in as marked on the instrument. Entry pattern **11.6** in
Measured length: **3.625** in
